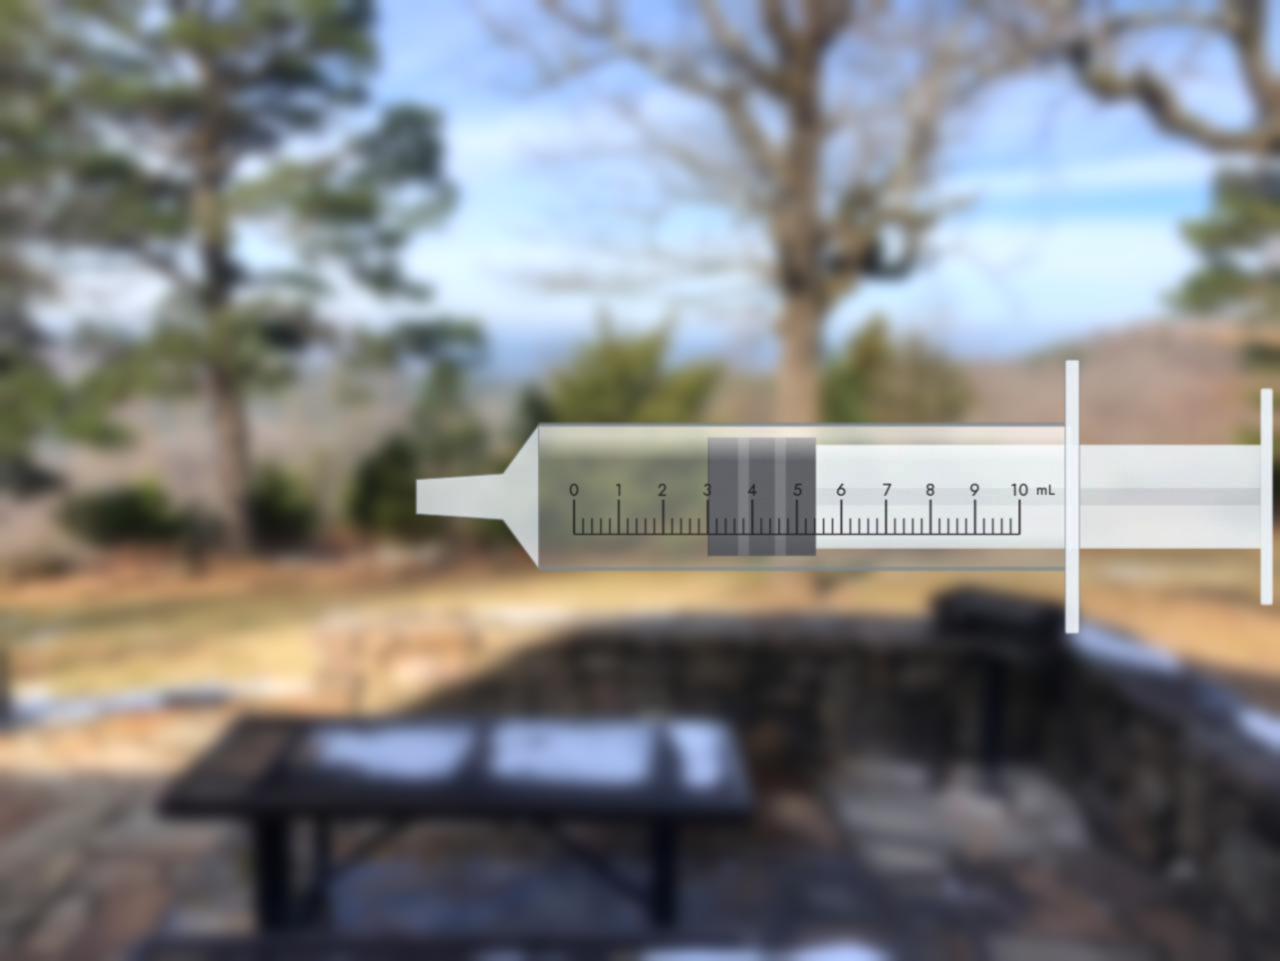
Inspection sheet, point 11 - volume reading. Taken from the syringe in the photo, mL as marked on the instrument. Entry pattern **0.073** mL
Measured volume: **3** mL
